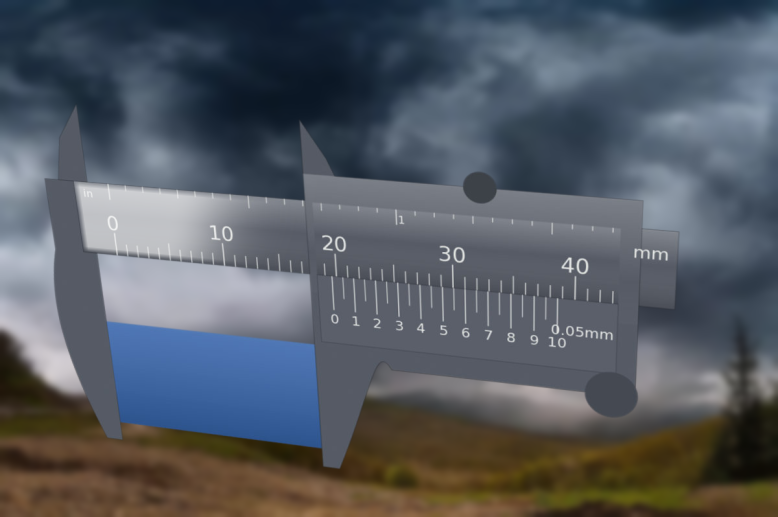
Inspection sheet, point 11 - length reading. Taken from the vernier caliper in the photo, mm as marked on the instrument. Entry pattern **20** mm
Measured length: **19.6** mm
